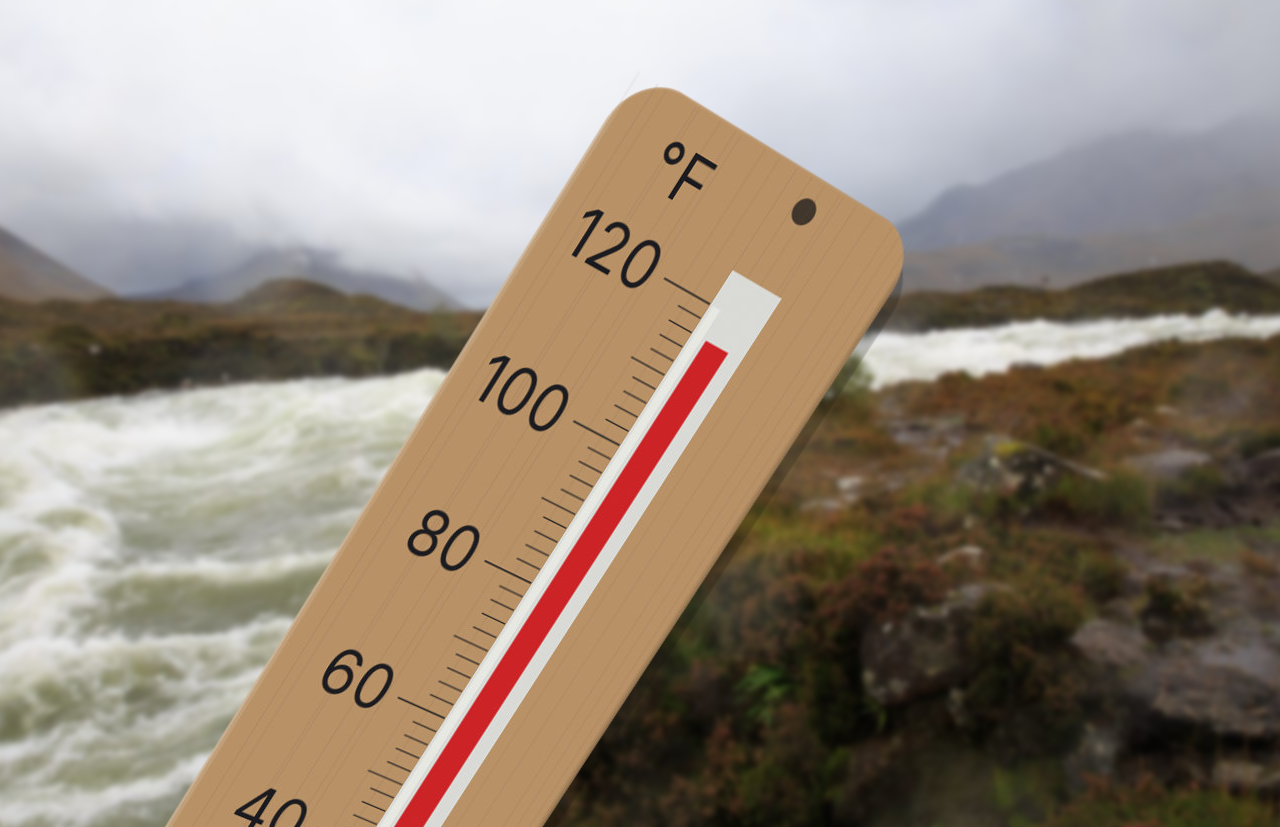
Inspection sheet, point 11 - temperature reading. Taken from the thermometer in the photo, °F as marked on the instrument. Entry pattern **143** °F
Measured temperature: **116** °F
